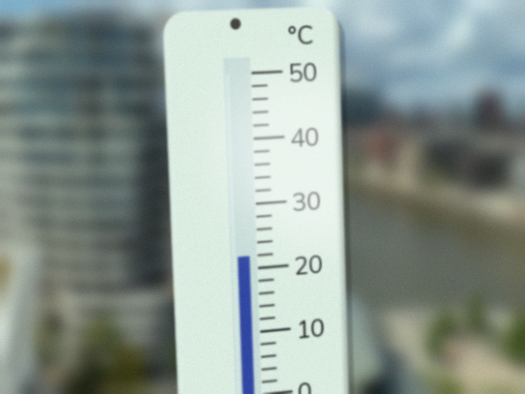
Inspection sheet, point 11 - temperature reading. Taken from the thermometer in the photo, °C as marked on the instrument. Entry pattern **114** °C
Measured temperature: **22** °C
